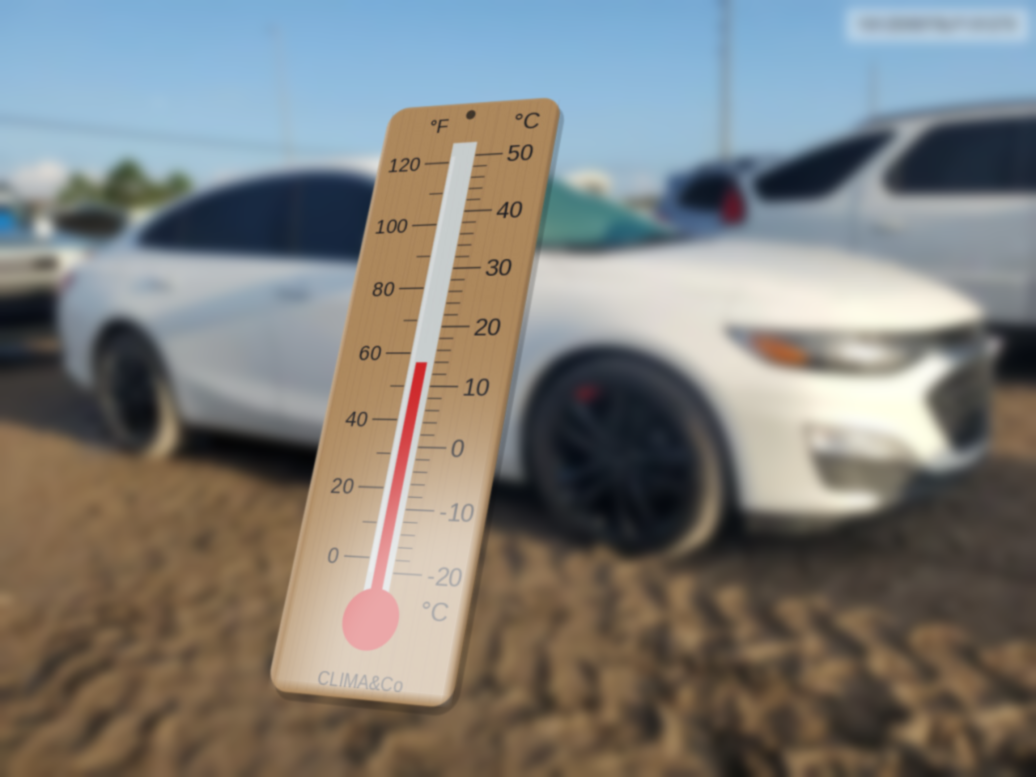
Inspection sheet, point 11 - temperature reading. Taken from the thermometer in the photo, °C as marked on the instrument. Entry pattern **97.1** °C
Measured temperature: **14** °C
